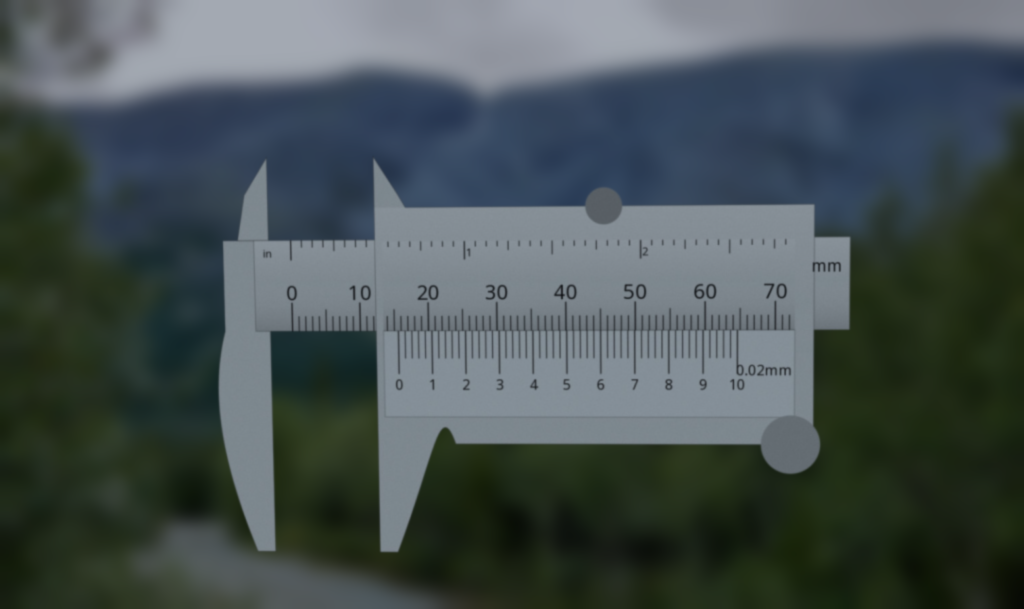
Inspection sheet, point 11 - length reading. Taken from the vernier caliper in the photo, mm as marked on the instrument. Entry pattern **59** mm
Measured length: **15.6** mm
